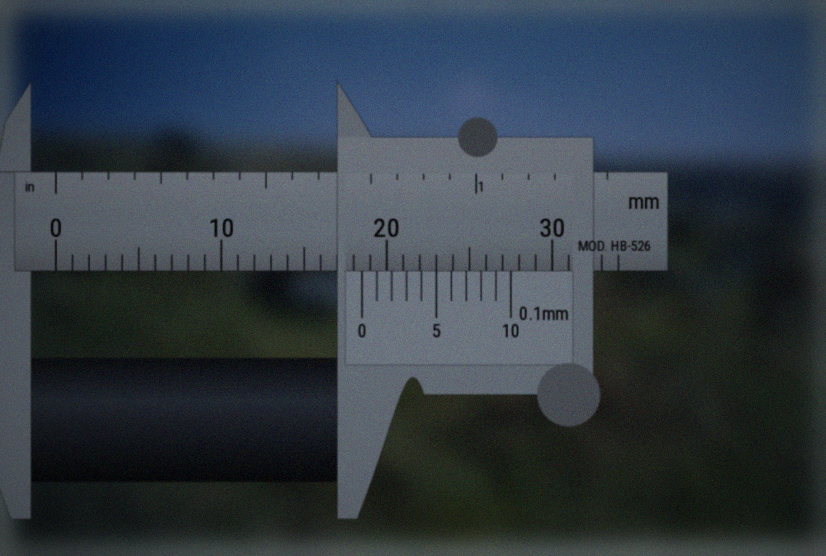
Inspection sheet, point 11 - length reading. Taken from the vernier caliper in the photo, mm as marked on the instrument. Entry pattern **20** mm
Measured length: **18.5** mm
